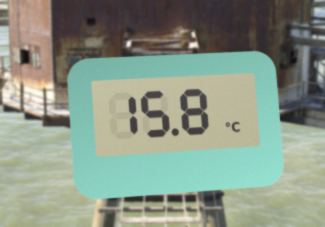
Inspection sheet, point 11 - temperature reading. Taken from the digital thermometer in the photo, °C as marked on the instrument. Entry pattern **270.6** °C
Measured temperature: **15.8** °C
